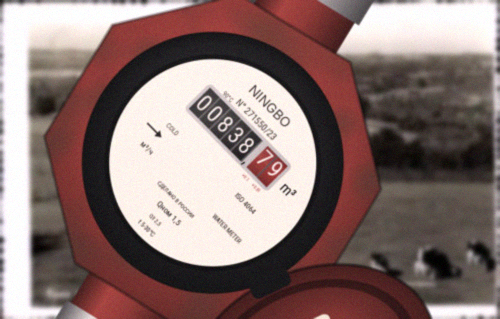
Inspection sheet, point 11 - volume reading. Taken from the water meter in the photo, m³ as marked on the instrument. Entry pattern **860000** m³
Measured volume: **838.79** m³
